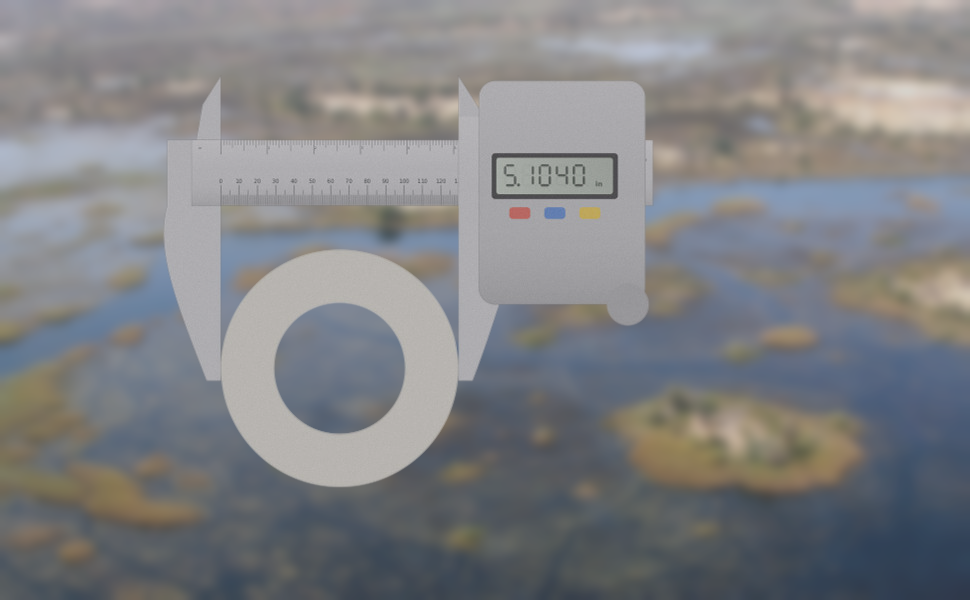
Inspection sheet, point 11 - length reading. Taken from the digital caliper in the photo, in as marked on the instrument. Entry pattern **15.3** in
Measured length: **5.1040** in
